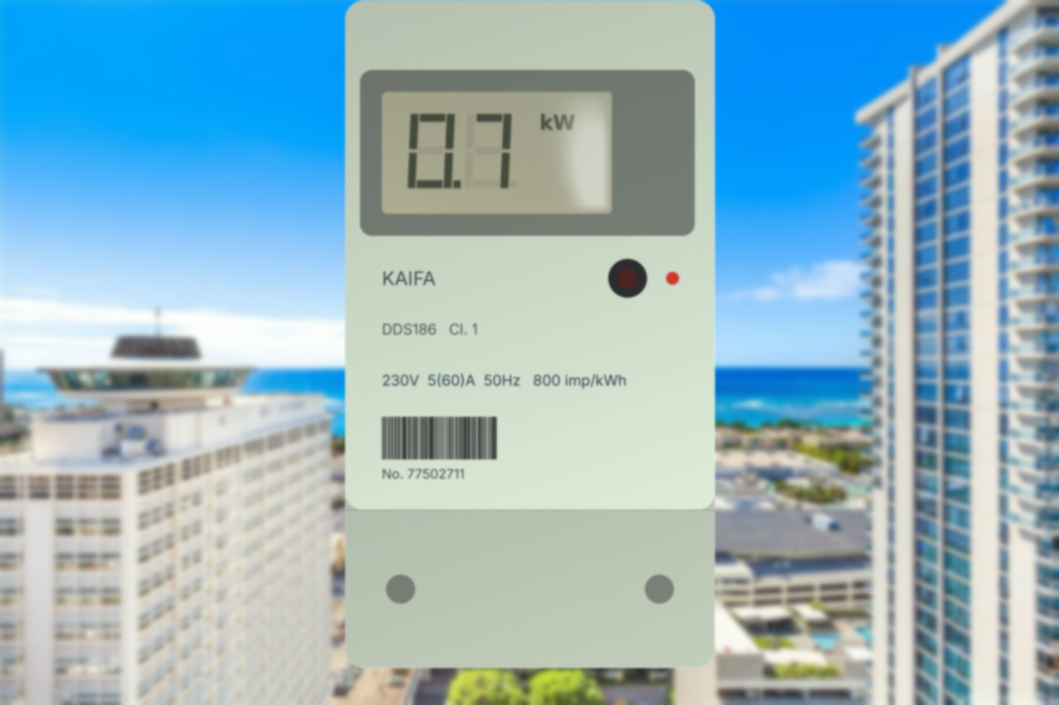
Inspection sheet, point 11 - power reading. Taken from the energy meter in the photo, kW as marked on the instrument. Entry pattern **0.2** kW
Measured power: **0.7** kW
